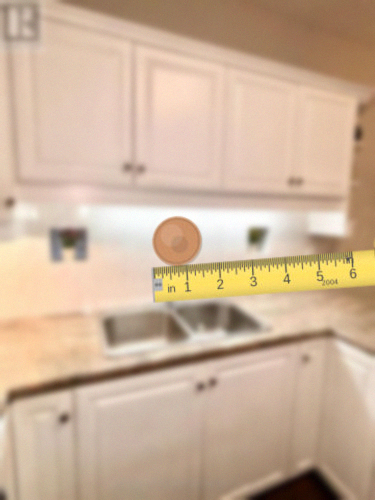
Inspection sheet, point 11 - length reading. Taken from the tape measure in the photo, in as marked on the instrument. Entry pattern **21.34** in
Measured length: **1.5** in
